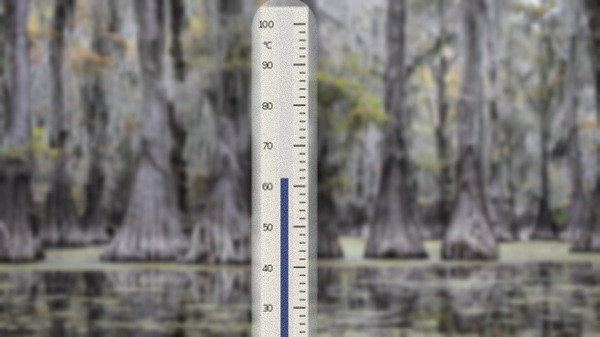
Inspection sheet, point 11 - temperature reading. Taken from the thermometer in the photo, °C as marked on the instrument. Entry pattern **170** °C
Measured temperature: **62** °C
